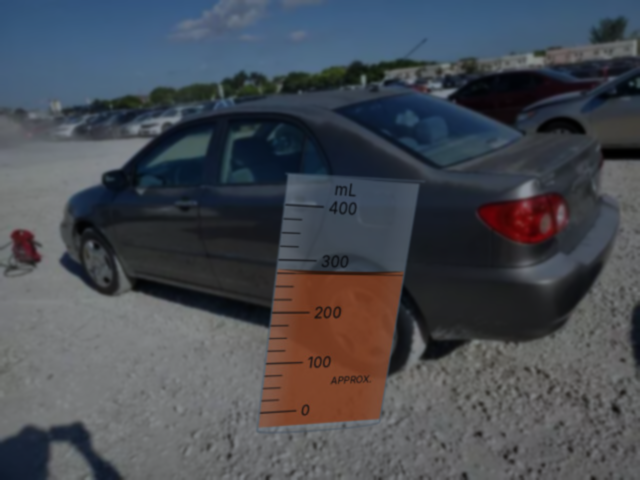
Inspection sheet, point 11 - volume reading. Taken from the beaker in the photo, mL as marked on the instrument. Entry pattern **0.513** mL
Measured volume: **275** mL
